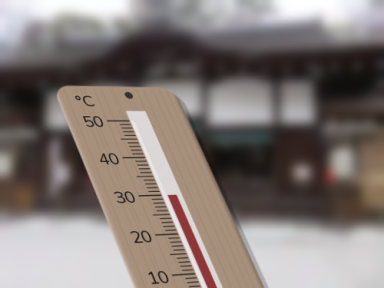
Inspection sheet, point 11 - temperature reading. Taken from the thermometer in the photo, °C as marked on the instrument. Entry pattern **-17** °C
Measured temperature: **30** °C
